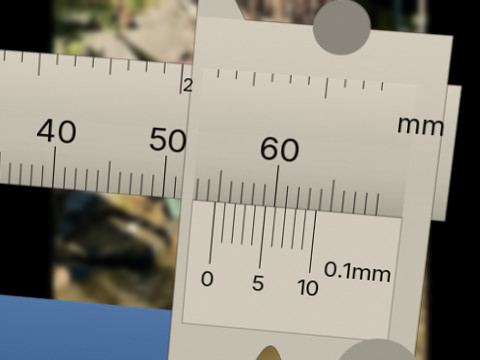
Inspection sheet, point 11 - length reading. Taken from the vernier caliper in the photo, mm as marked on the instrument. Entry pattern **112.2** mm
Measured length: **54.7** mm
